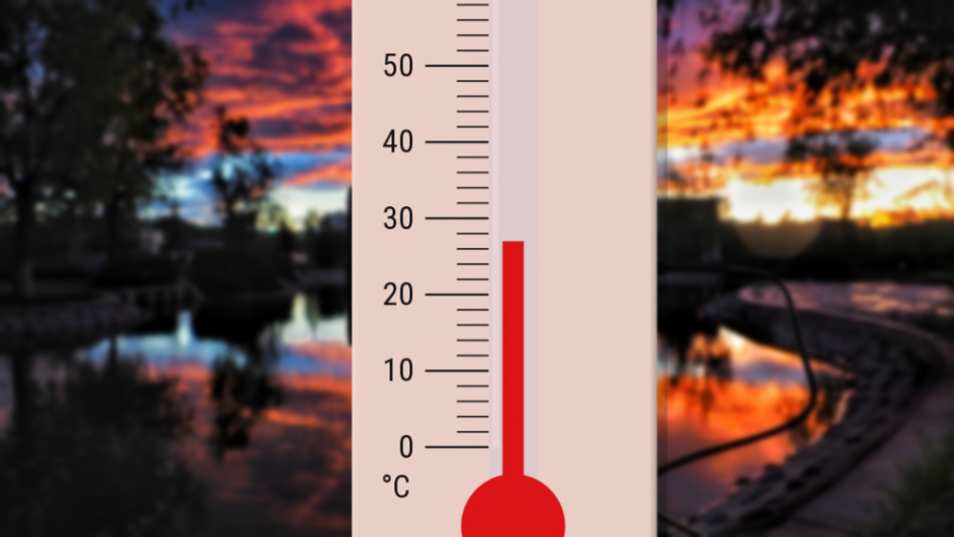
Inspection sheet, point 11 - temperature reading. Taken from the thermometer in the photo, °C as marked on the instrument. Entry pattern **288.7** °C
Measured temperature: **27** °C
